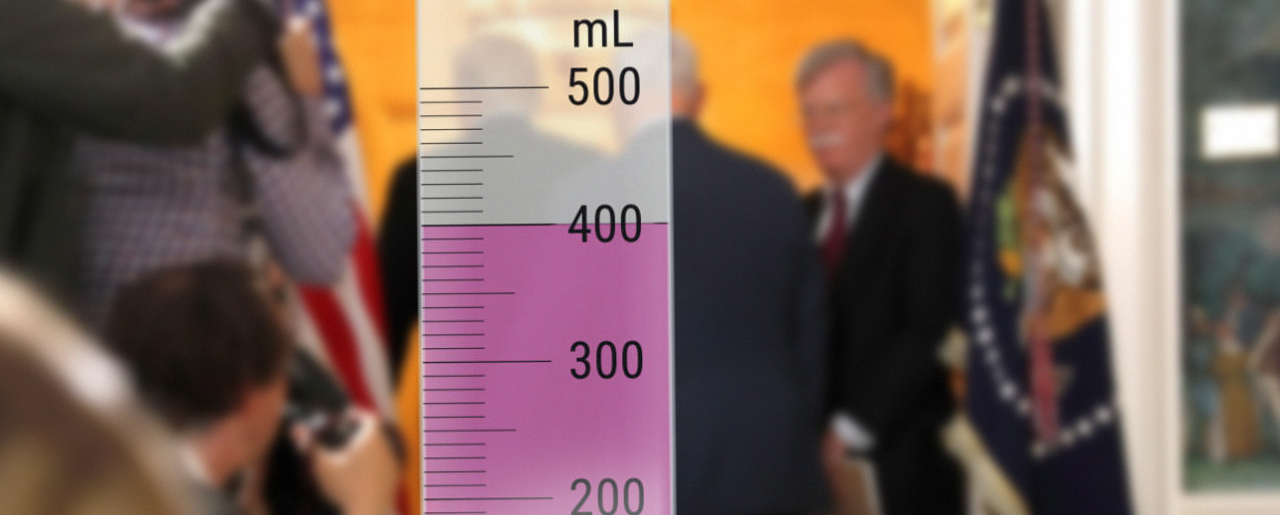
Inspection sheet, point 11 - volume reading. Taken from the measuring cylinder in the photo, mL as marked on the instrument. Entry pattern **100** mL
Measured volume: **400** mL
